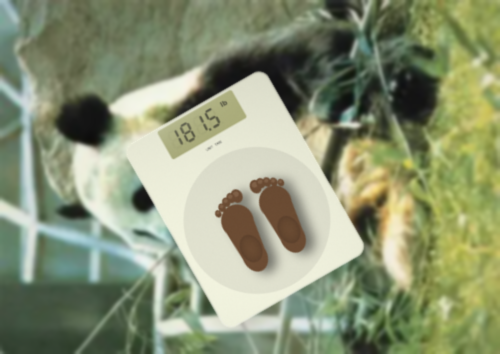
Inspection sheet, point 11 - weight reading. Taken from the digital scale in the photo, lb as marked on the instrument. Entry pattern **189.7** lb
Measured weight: **181.5** lb
